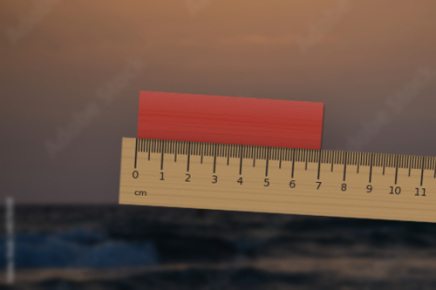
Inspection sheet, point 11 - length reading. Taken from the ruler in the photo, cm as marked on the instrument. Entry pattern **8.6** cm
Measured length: **7** cm
